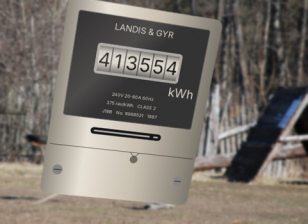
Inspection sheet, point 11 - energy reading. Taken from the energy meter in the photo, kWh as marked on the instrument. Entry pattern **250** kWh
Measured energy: **413554** kWh
